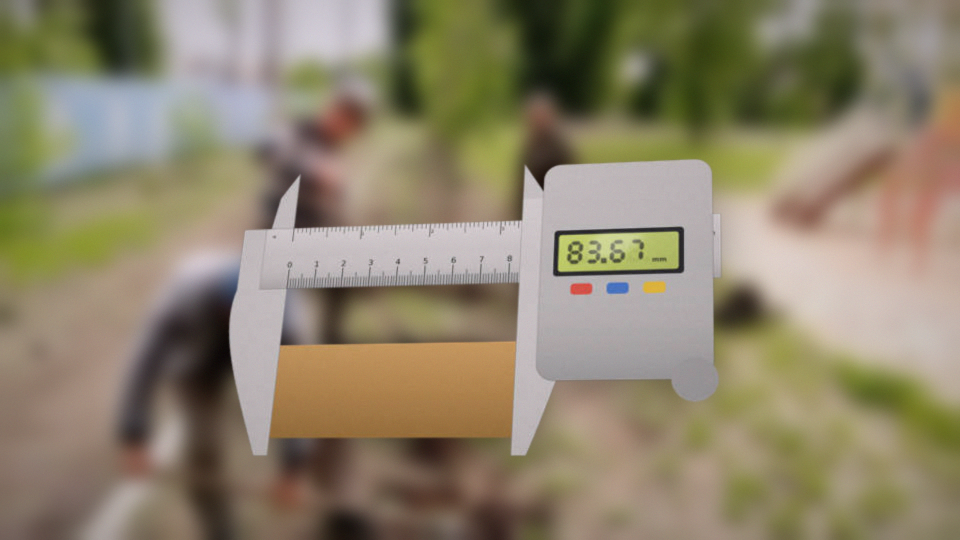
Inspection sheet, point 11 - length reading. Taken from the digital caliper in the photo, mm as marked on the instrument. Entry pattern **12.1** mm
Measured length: **83.67** mm
